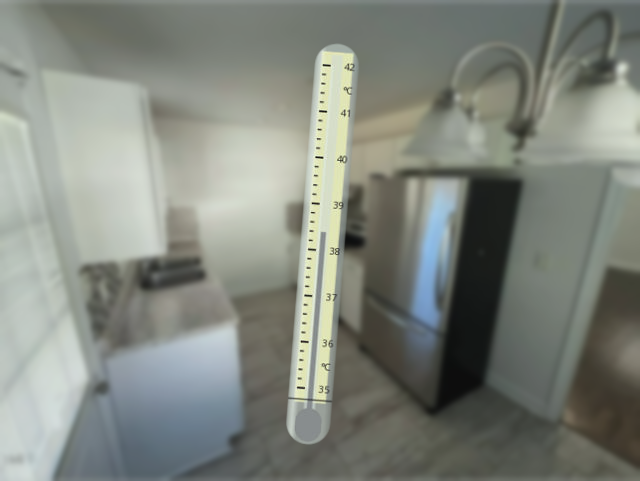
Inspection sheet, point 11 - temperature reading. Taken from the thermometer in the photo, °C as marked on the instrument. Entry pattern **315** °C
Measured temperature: **38.4** °C
